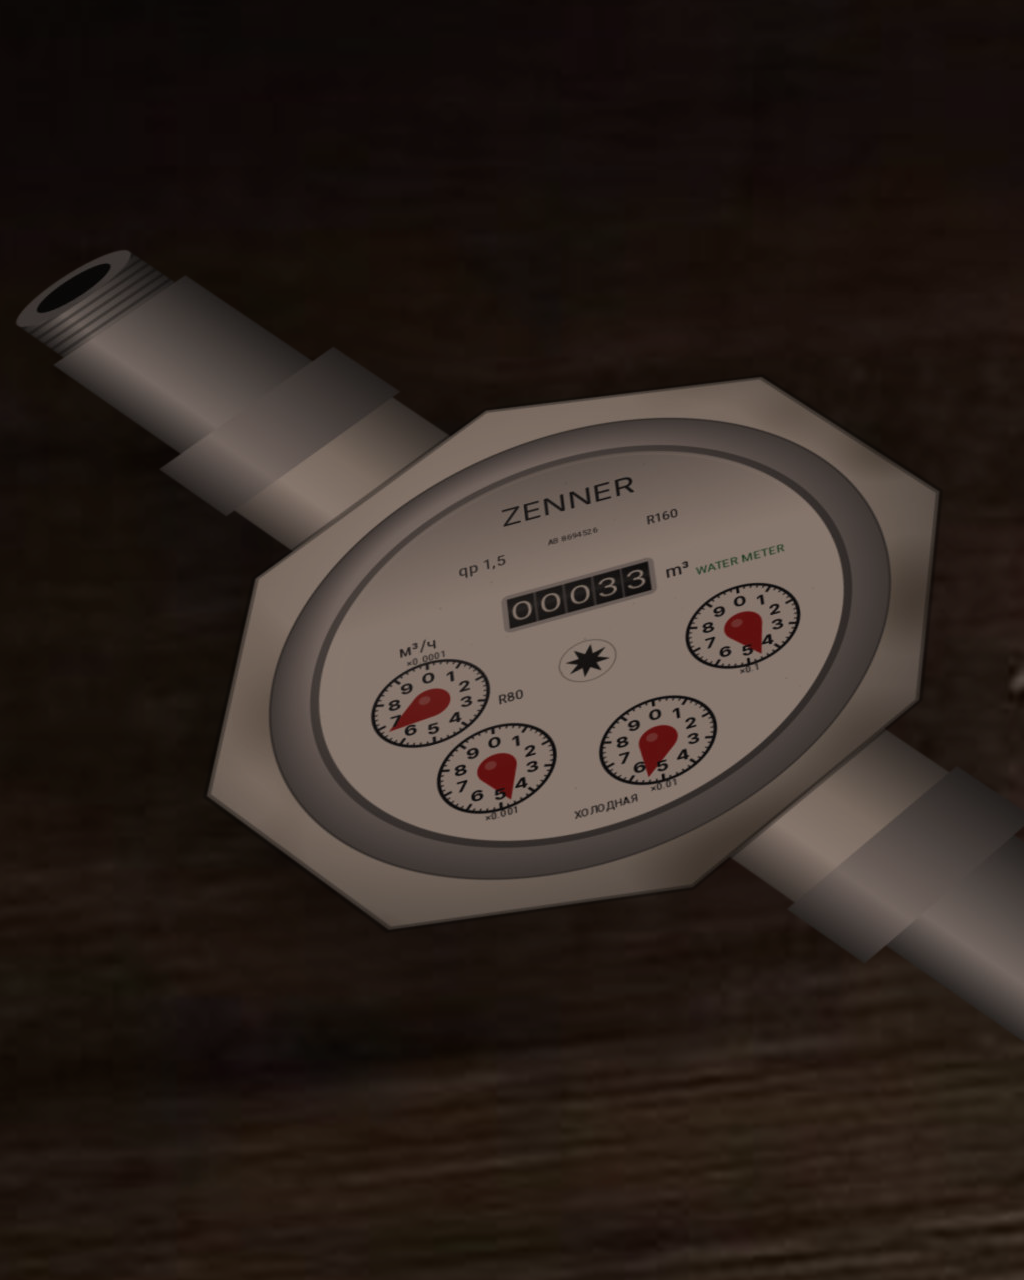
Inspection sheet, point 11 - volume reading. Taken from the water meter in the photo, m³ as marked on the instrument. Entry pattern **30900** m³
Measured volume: **33.4546** m³
